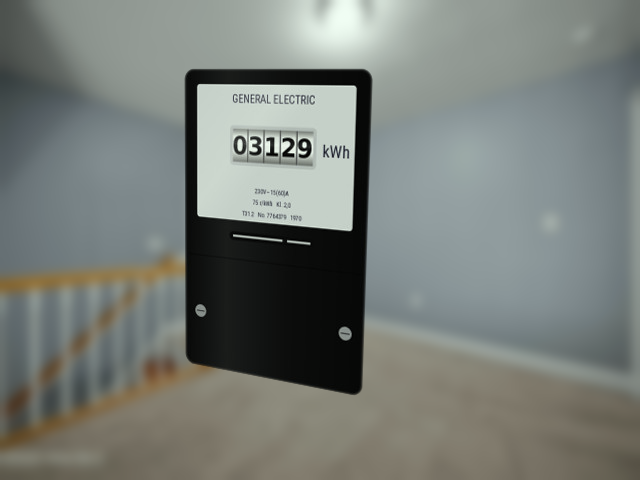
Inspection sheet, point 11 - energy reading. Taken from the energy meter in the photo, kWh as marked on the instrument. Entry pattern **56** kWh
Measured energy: **3129** kWh
